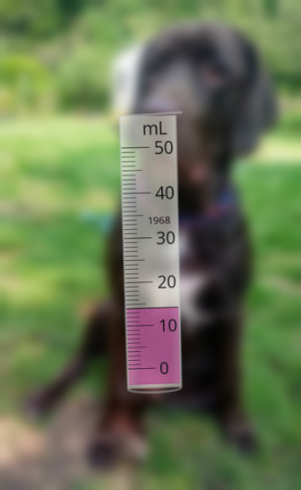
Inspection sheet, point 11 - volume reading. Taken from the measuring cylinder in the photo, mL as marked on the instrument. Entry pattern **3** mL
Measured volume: **14** mL
